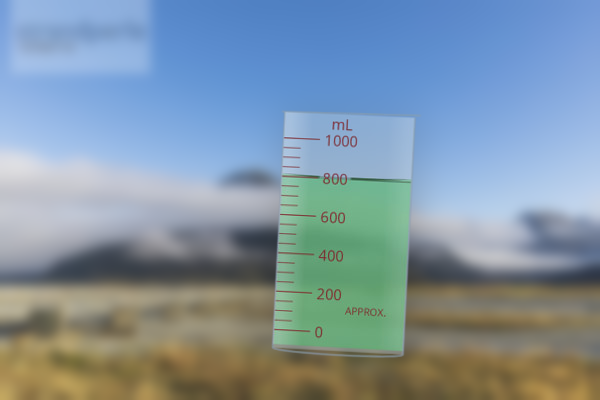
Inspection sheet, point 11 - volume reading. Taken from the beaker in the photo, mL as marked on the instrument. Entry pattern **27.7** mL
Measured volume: **800** mL
